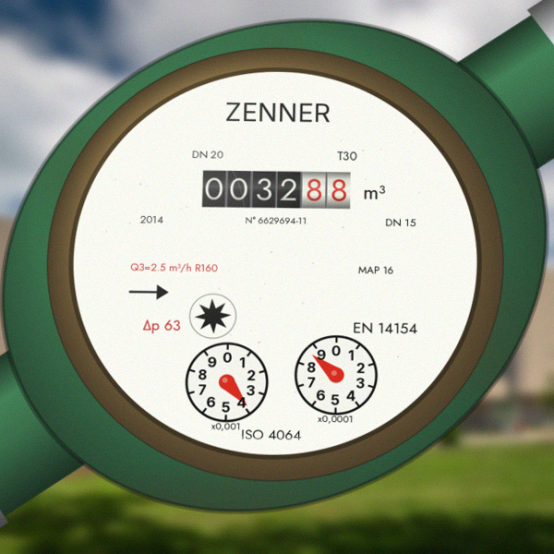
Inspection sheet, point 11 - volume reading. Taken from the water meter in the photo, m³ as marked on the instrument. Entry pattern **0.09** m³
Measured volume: **32.8838** m³
